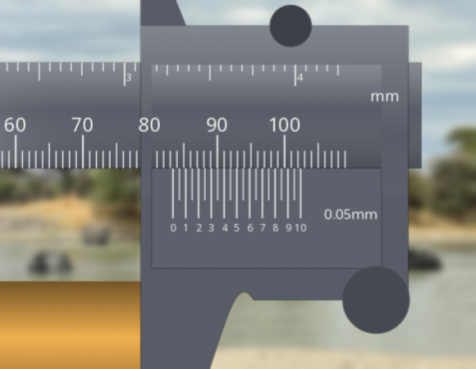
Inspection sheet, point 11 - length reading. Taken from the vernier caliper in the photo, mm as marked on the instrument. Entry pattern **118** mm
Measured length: **83.4** mm
